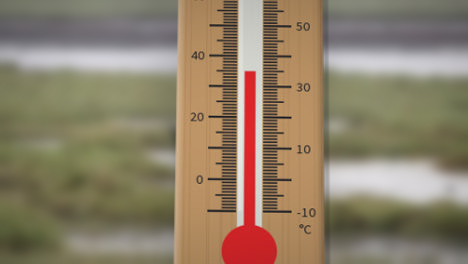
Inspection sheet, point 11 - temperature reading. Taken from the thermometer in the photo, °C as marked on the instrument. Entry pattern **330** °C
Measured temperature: **35** °C
